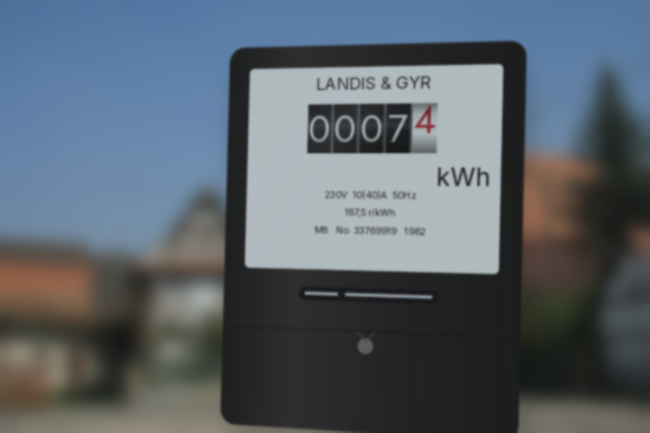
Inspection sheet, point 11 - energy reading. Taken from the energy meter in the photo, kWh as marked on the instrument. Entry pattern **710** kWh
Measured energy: **7.4** kWh
